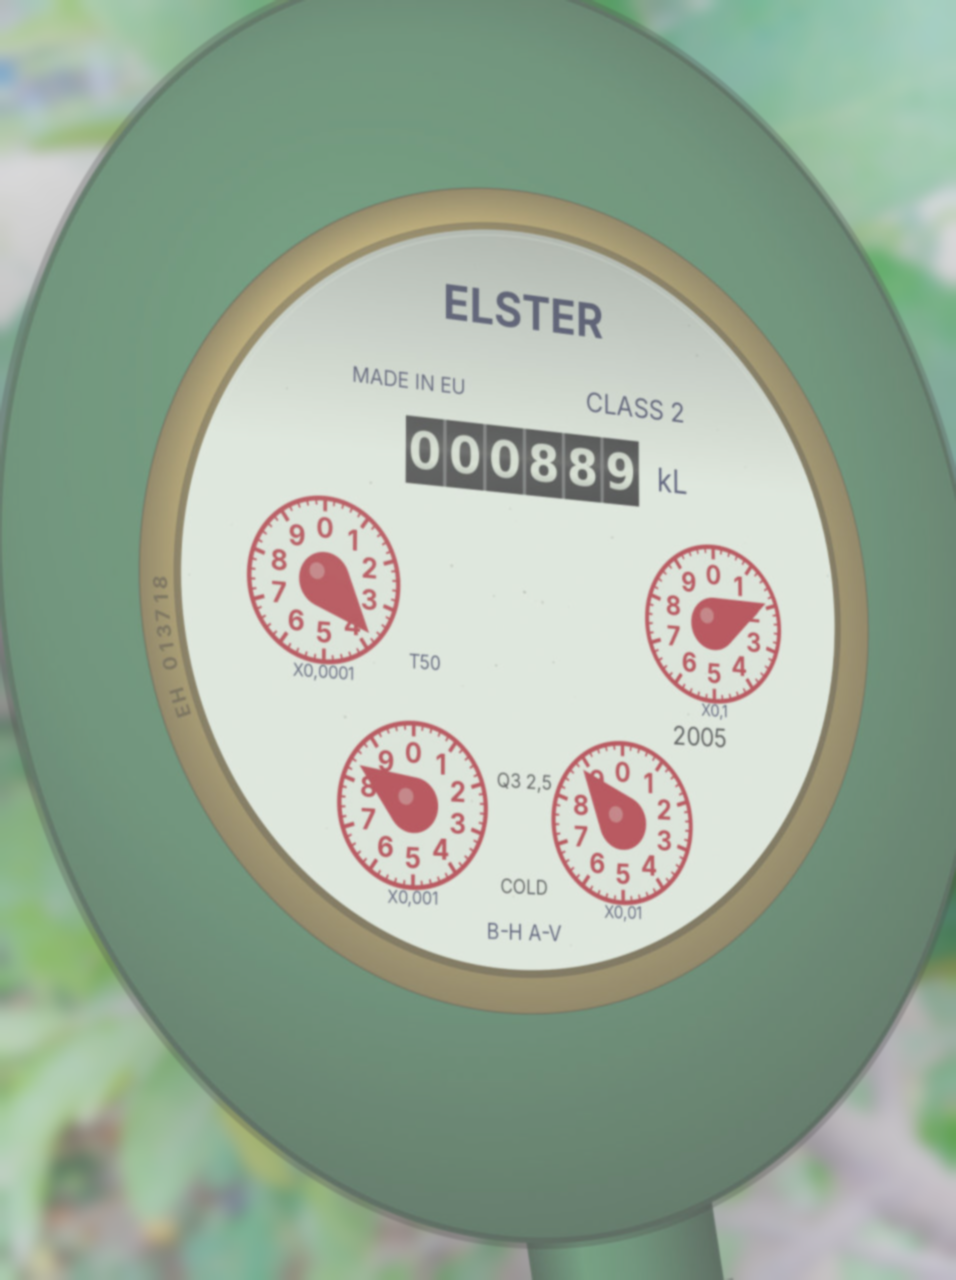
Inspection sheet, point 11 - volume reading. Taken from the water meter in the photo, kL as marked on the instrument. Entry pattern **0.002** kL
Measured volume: **889.1883** kL
